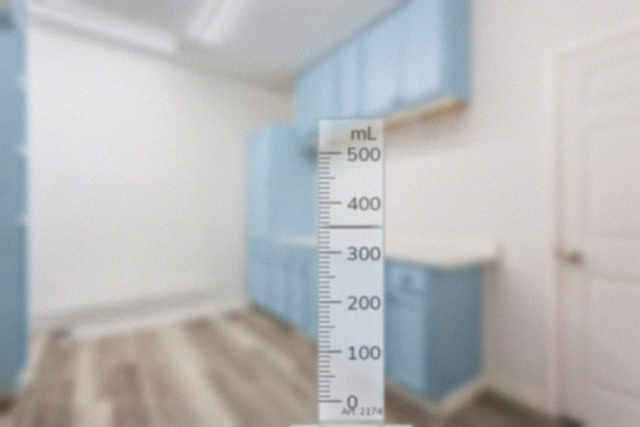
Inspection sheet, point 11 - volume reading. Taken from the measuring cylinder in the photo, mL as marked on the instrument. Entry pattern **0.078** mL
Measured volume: **350** mL
